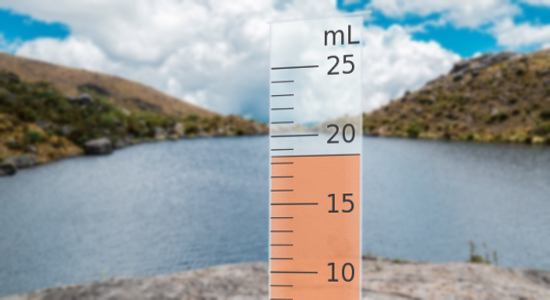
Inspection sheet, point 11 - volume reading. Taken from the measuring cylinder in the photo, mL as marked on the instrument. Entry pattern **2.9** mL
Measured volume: **18.5** mL
